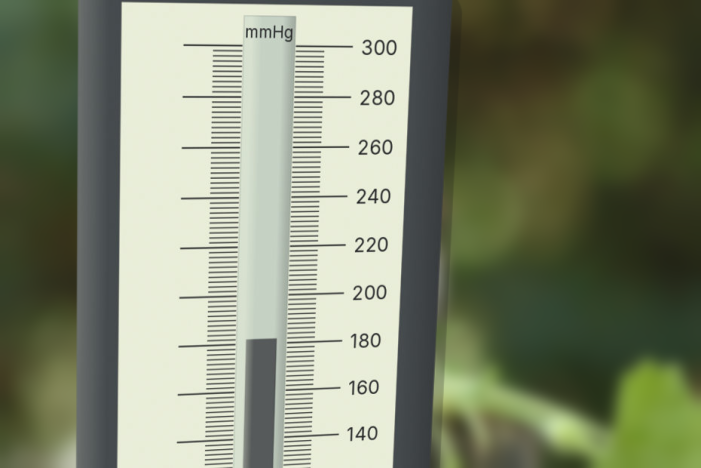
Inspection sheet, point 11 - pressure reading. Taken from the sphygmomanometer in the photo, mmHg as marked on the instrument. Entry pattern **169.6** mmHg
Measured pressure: **182** mmHg
